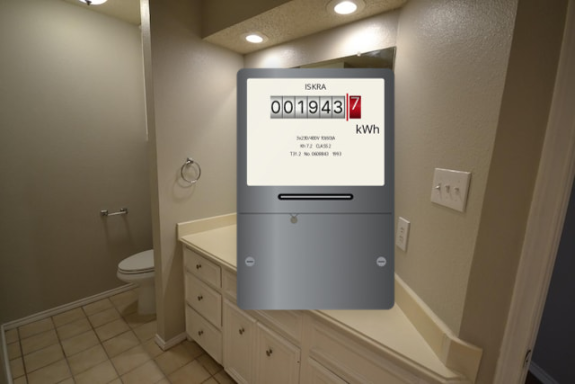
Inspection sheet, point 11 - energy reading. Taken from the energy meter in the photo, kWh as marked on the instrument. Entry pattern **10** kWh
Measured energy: **1943.7** kWh
